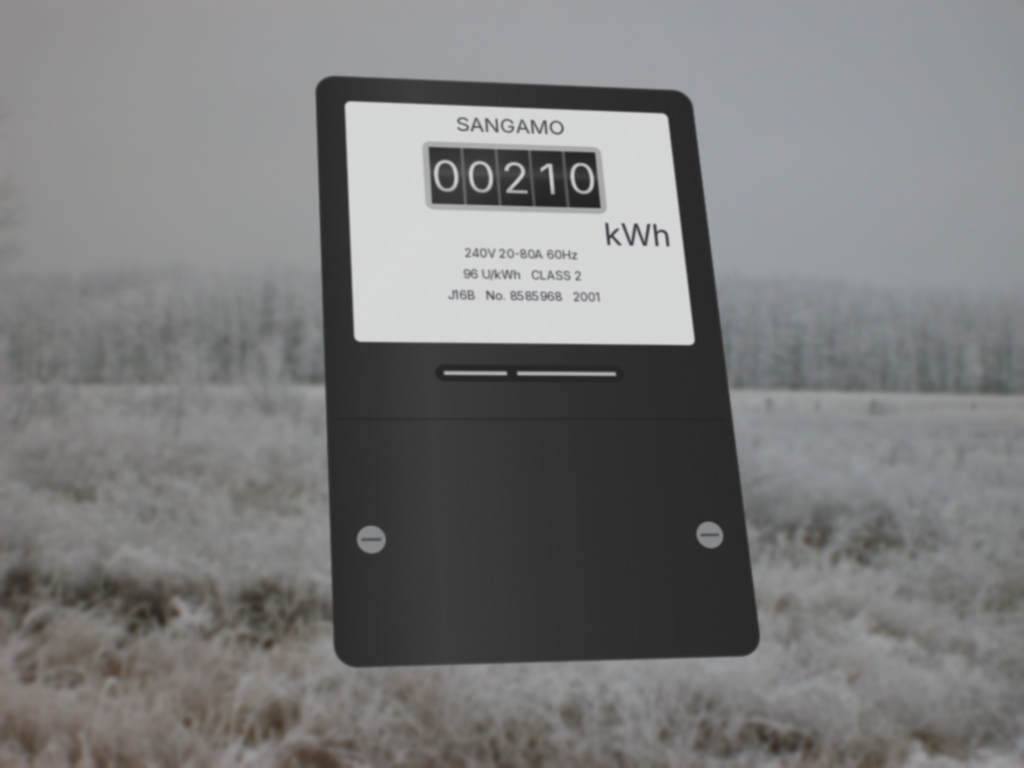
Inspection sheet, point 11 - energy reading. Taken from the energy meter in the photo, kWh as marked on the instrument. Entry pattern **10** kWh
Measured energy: **210** kWh
